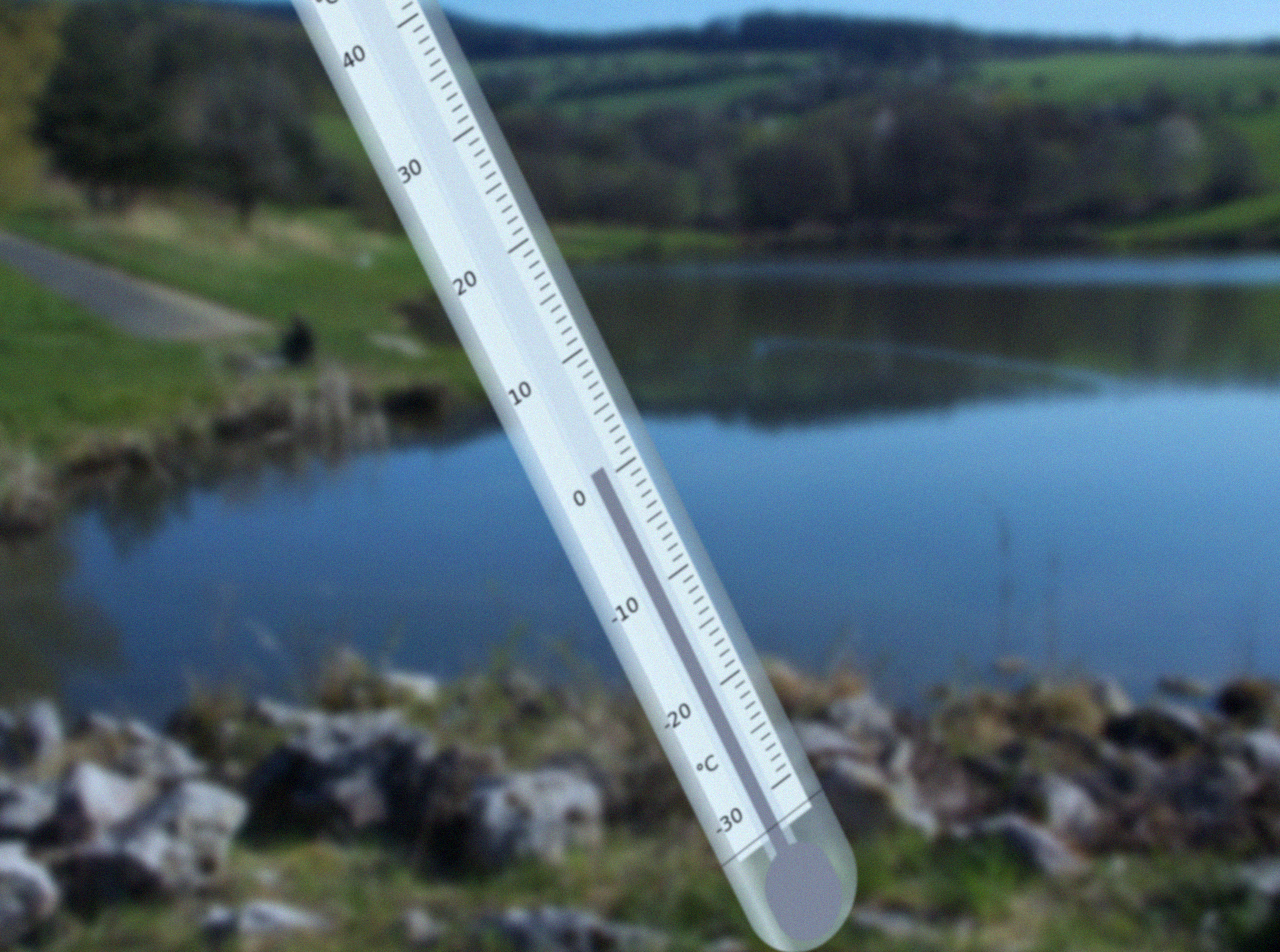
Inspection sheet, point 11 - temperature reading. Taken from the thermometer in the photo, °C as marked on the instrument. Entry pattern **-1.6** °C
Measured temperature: **1** °C
